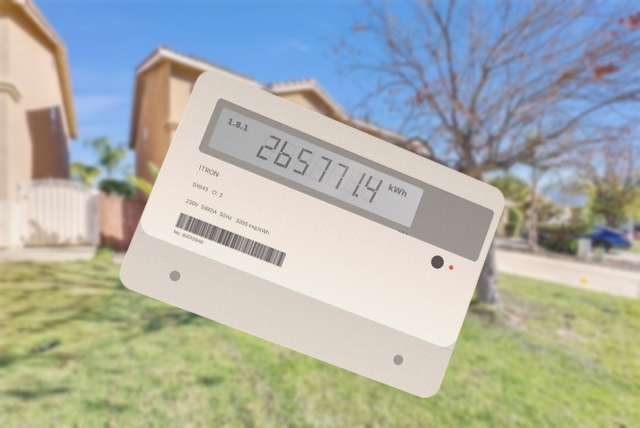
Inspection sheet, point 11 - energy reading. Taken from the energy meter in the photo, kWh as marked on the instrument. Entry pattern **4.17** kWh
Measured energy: **265771.4** kWh
